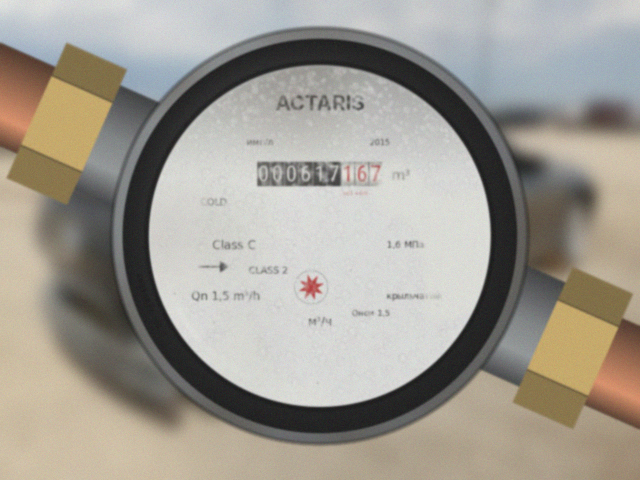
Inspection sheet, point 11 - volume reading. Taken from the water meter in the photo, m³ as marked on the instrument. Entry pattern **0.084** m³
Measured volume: **617.167** m³
